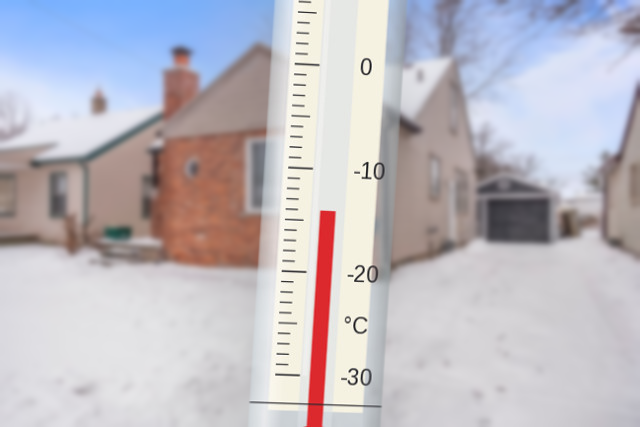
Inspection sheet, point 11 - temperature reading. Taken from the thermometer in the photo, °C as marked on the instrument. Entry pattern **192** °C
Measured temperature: **-14** °C
